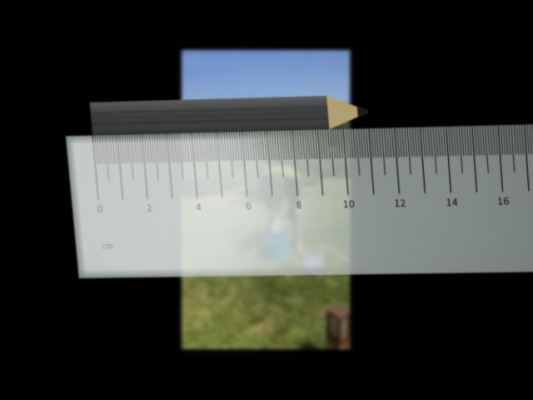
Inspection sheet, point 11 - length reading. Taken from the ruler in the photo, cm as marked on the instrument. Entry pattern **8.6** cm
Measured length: **11** cm
